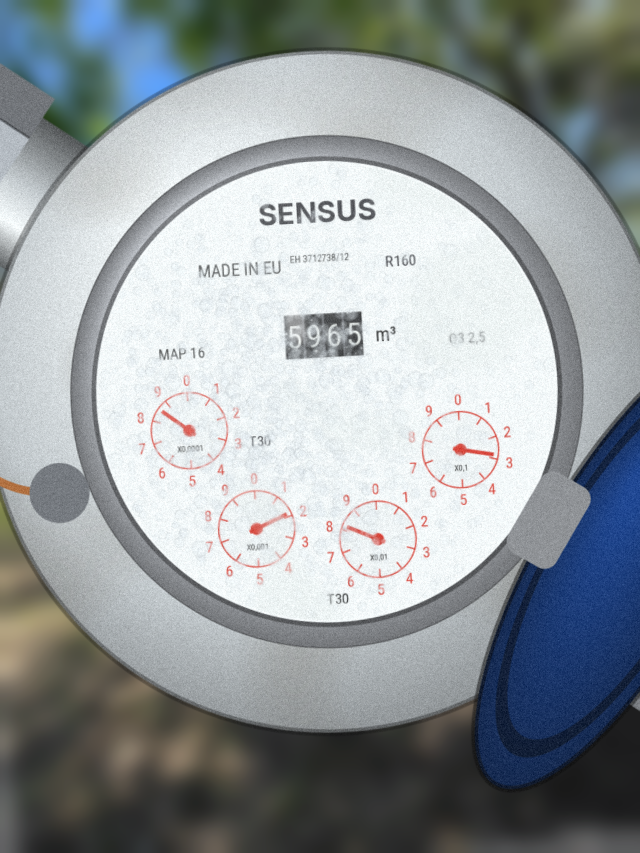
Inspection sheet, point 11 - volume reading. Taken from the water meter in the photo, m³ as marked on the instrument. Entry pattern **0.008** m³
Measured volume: **5965.2818** m³
